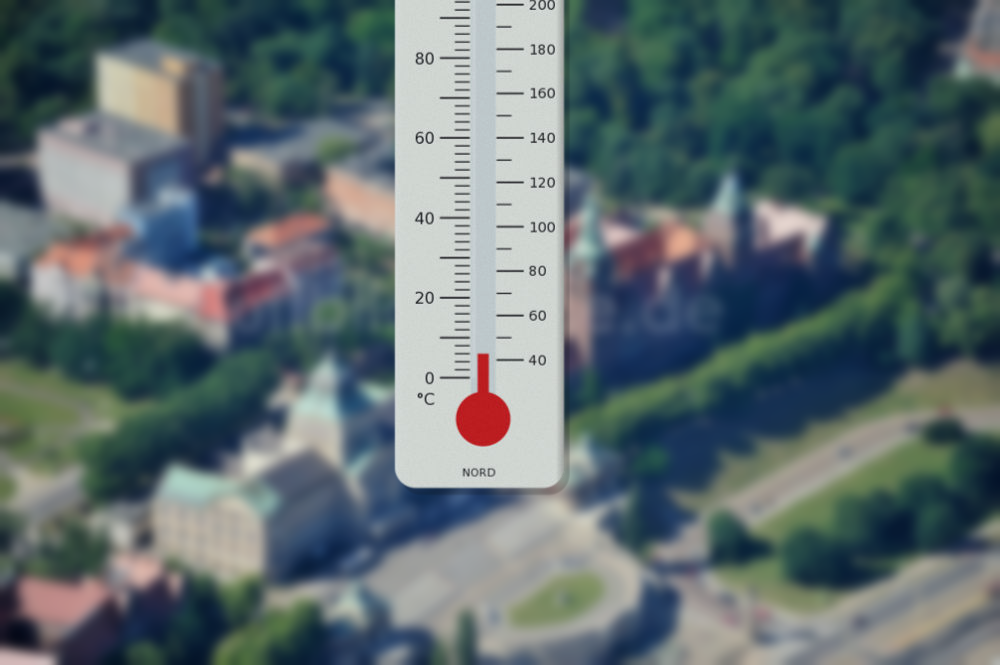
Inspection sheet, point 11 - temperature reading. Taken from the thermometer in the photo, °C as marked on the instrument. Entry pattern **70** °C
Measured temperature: **6** °C
